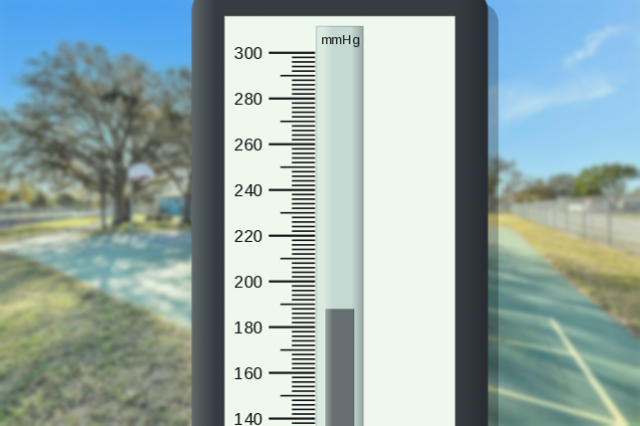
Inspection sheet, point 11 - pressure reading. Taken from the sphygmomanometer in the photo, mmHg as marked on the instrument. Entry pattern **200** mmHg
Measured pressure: **188** mmHg
